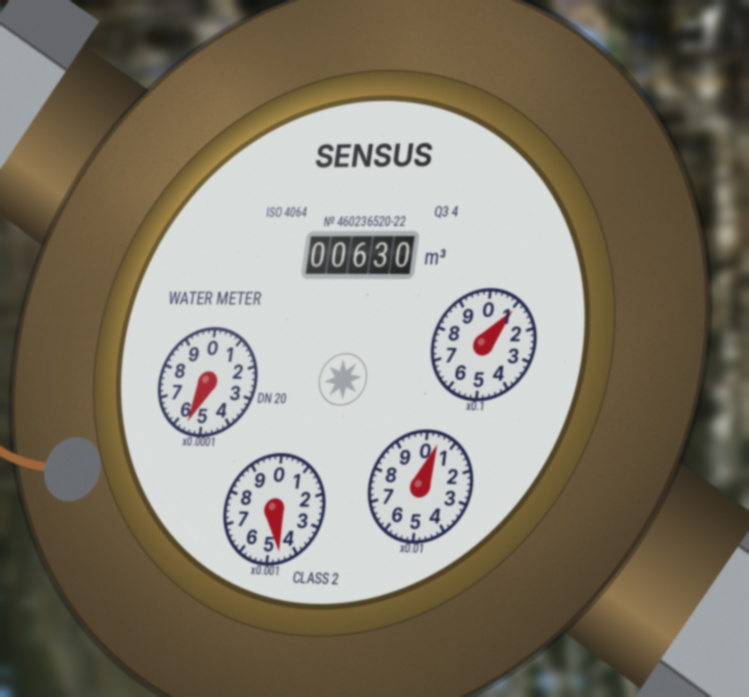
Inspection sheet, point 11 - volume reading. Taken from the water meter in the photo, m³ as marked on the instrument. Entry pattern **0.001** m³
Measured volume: **630.1045** m³
